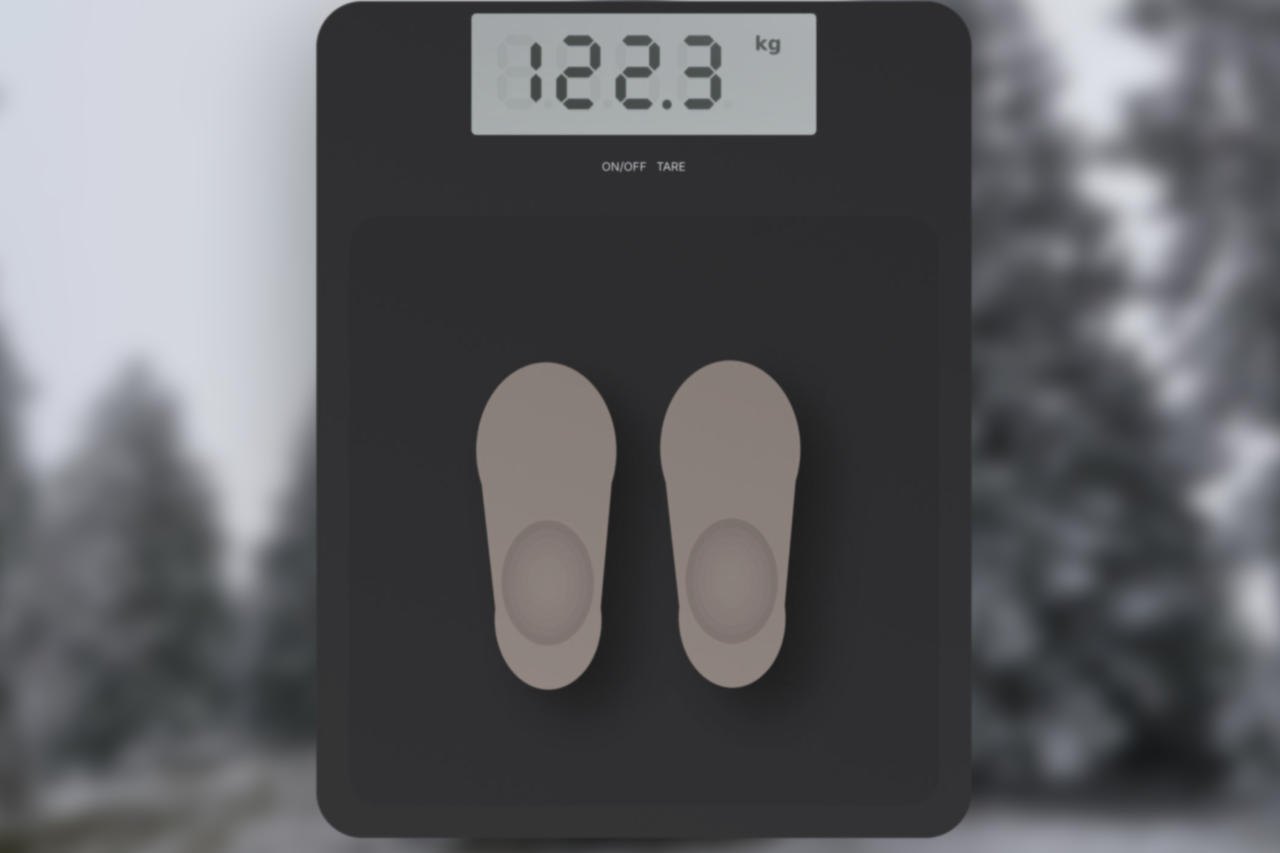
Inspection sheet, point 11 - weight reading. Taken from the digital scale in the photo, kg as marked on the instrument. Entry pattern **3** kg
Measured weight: **122.3** kg
